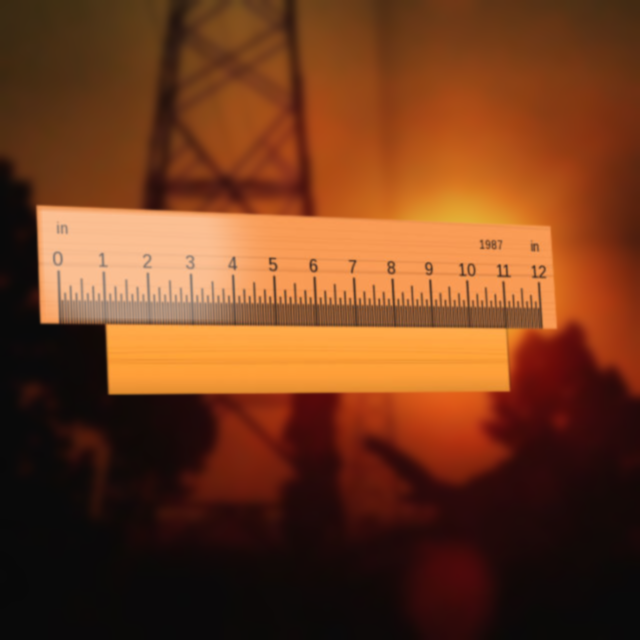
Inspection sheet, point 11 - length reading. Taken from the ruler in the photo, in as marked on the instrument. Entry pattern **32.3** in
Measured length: **10** in
